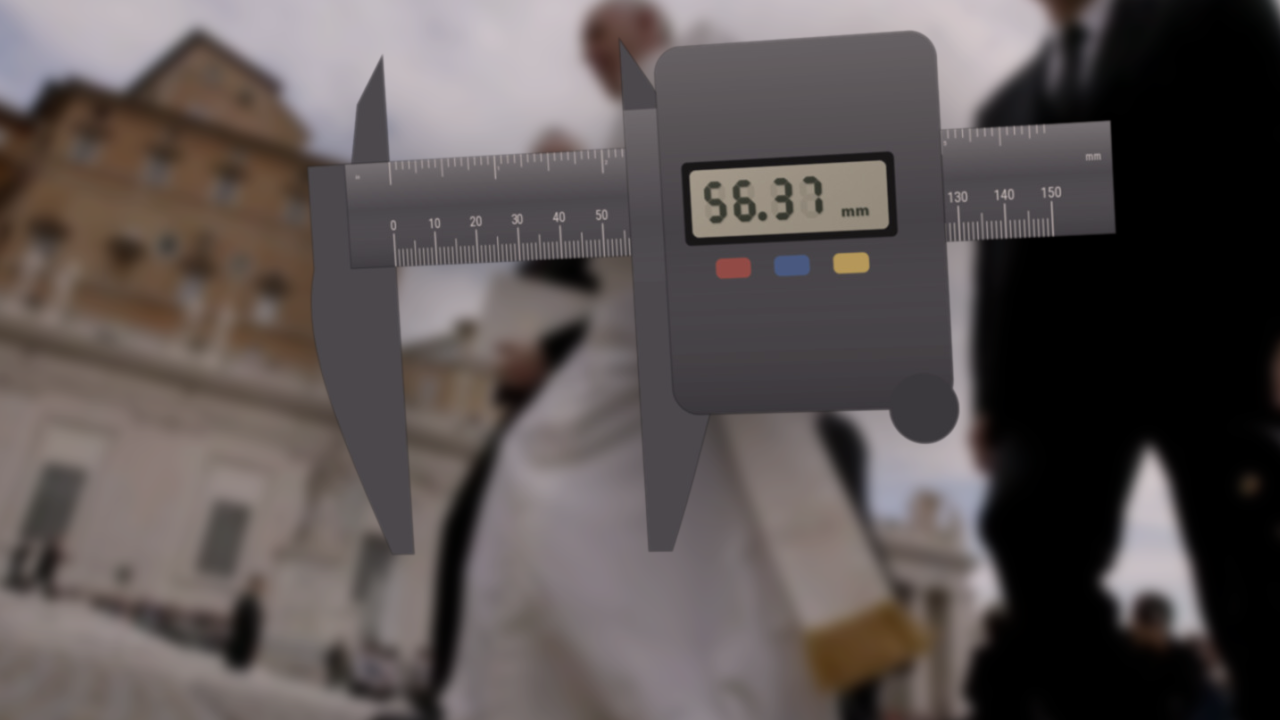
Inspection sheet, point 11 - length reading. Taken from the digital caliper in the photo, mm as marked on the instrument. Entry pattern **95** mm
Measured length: **56.37** mm
